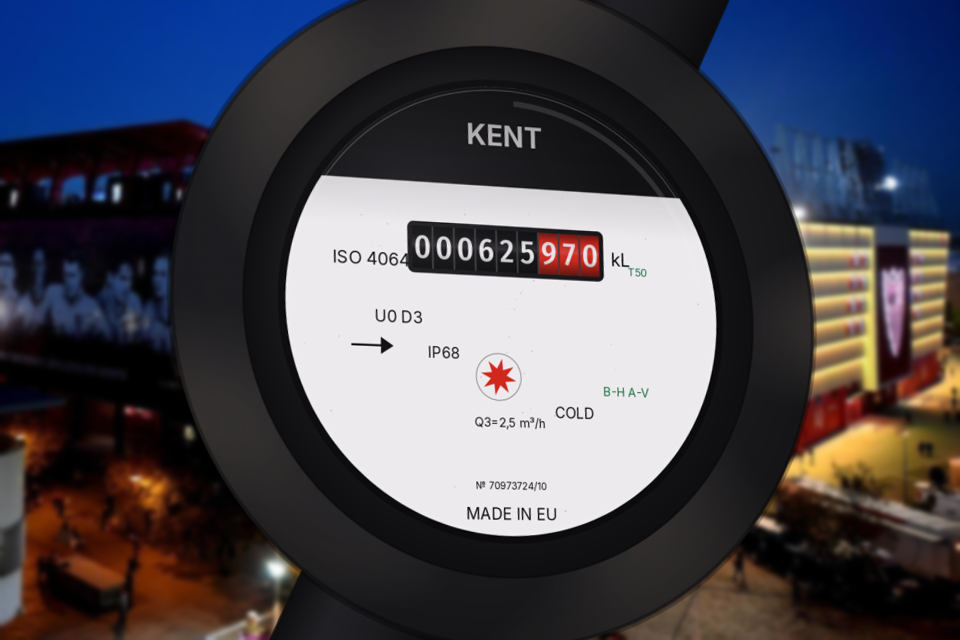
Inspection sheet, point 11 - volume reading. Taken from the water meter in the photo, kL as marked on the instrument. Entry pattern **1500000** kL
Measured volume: **625.970** kL
